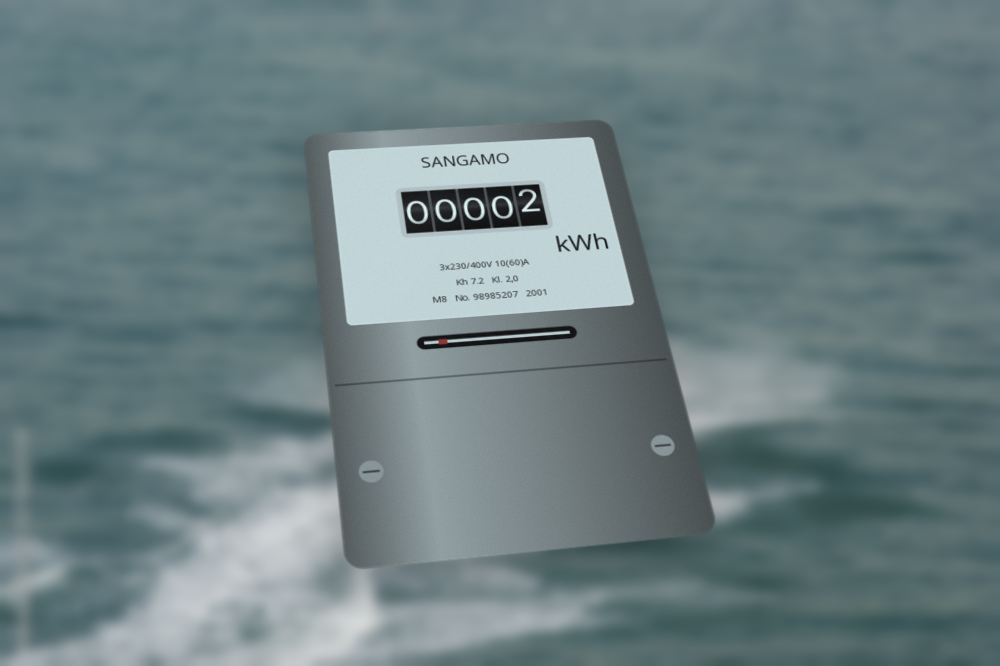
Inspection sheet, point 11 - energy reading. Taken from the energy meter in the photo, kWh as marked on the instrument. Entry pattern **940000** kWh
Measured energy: **2** kWh
